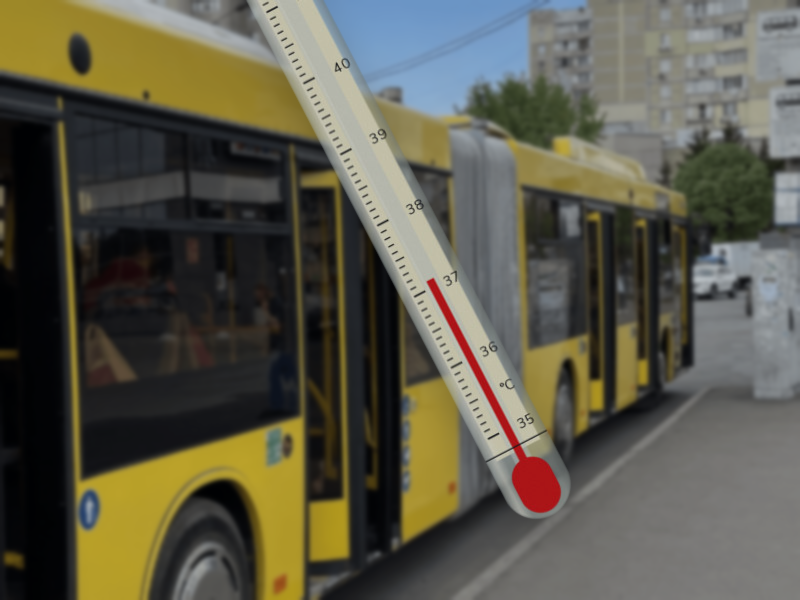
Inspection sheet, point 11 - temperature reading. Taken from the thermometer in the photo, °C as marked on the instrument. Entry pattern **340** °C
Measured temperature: **37.1** °C
